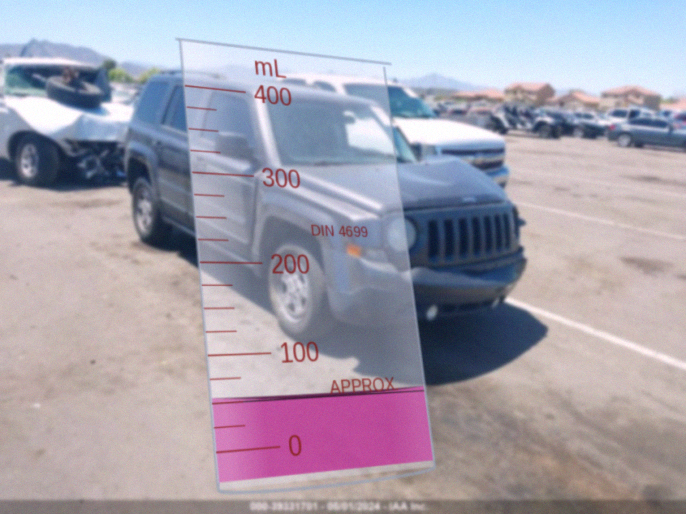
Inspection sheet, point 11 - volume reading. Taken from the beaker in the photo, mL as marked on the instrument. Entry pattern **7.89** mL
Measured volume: **50** mL
